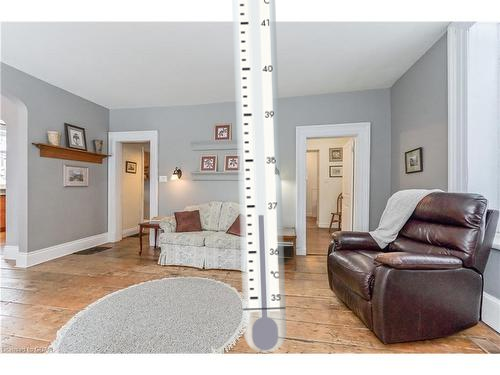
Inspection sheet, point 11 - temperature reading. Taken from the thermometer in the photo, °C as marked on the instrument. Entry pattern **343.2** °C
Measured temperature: **36.8** °C
